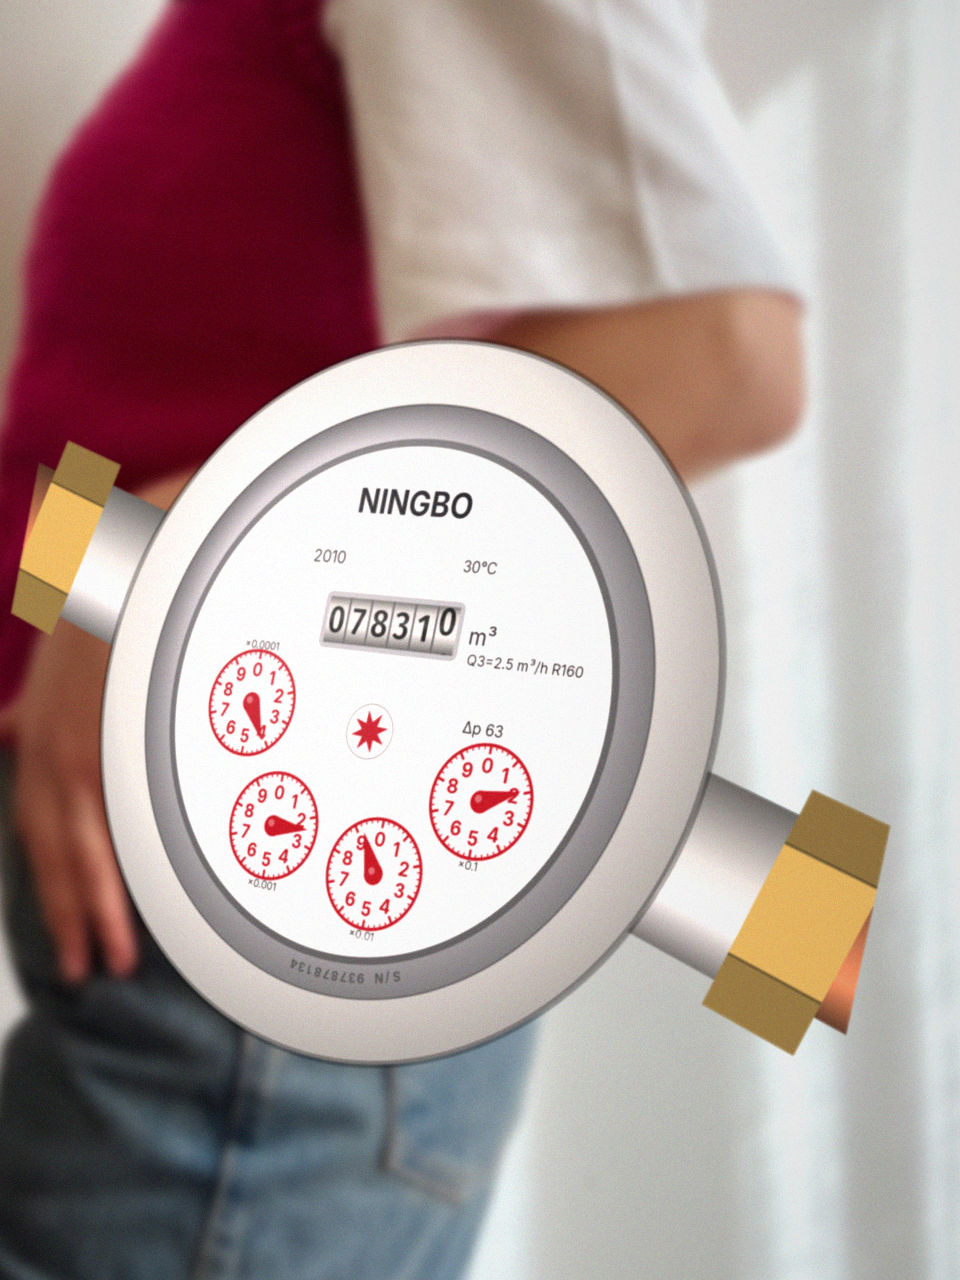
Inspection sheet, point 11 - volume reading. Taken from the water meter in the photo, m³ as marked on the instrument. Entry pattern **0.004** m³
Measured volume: **78310.1924** m³
